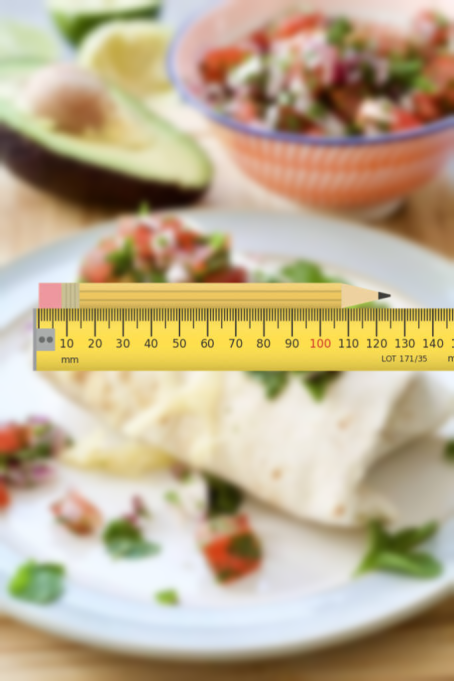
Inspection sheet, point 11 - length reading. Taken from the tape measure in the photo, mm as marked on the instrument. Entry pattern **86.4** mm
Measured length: **125** mm
